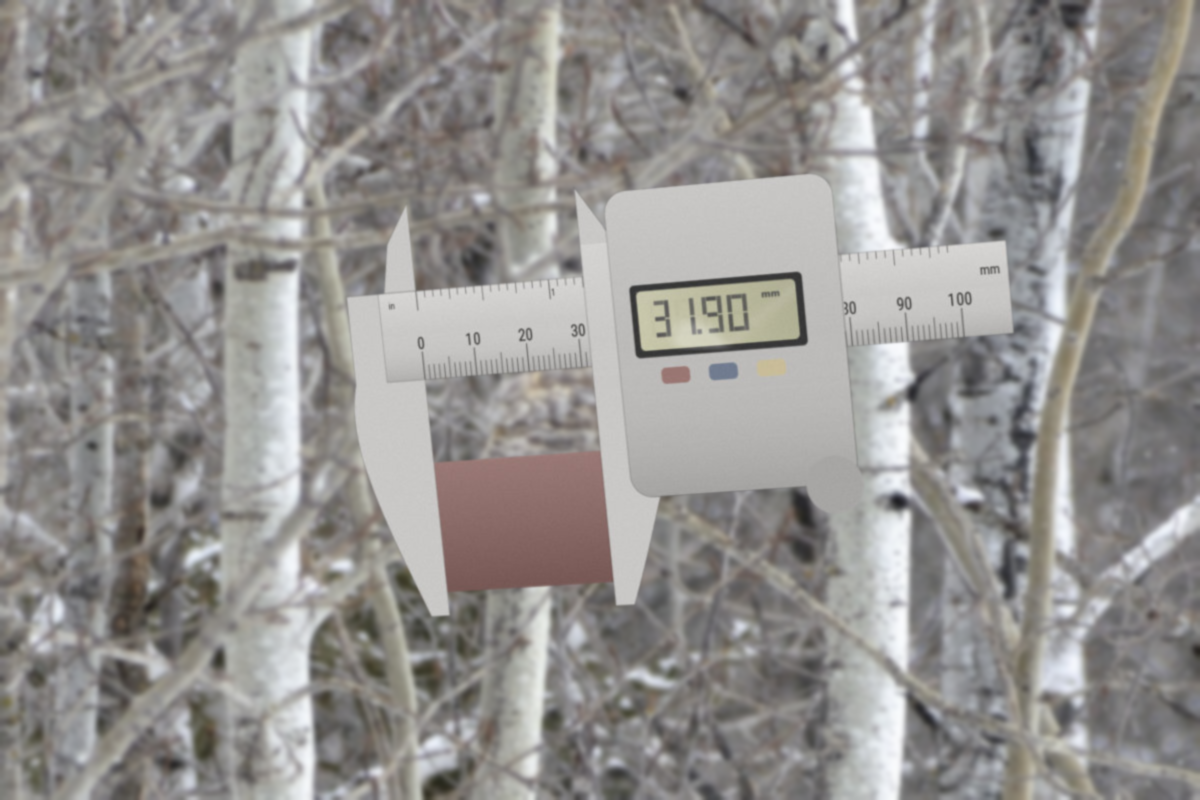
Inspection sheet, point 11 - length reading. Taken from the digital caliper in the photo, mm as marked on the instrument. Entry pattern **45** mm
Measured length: **31.90** mm
